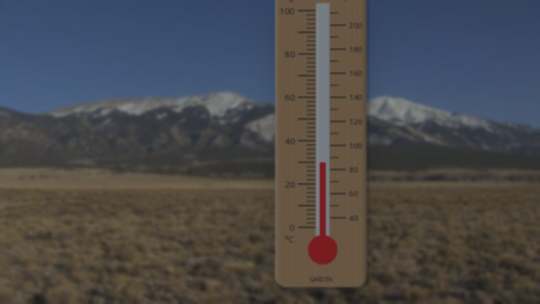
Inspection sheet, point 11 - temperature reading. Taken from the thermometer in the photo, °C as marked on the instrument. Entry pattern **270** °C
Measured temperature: **30** °C
